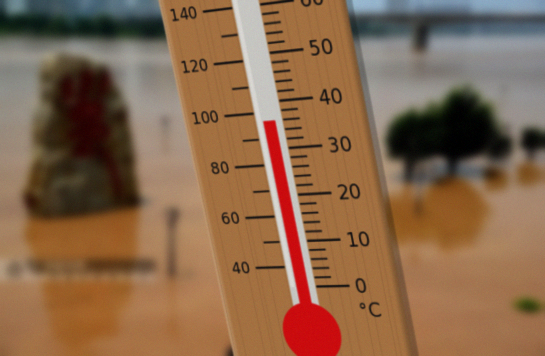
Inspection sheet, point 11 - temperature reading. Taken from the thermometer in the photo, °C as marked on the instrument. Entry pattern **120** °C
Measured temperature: **36** °C
